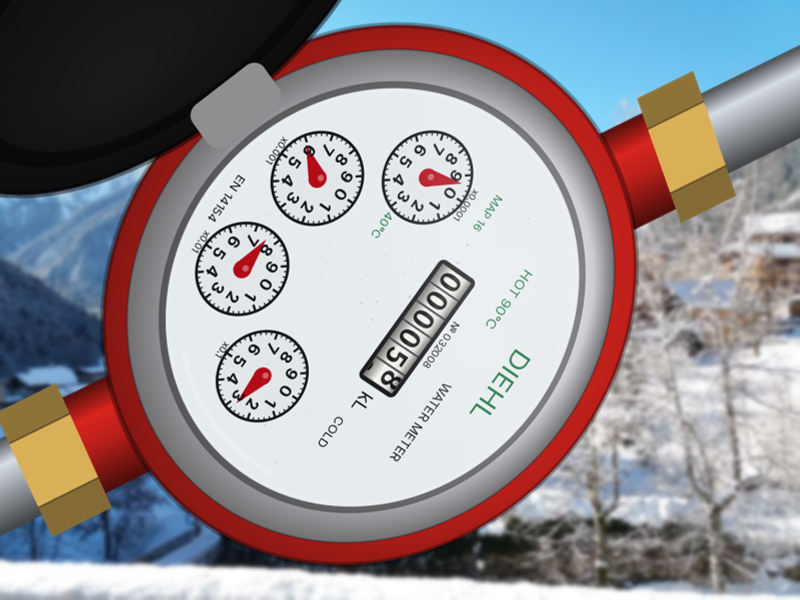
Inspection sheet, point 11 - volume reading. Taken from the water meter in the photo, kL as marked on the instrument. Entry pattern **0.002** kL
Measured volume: **58.2759** kL
